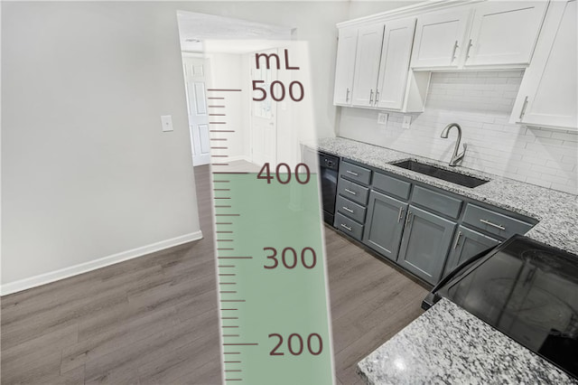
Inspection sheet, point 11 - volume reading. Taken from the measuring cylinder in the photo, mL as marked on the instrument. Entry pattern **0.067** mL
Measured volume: **400** mL
